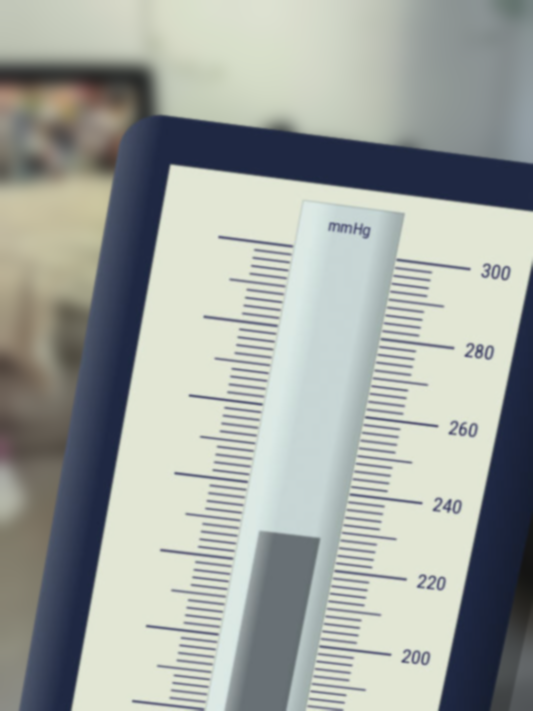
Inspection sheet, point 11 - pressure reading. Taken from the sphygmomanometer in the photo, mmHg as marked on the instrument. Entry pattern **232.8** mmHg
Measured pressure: **228** mmHg
